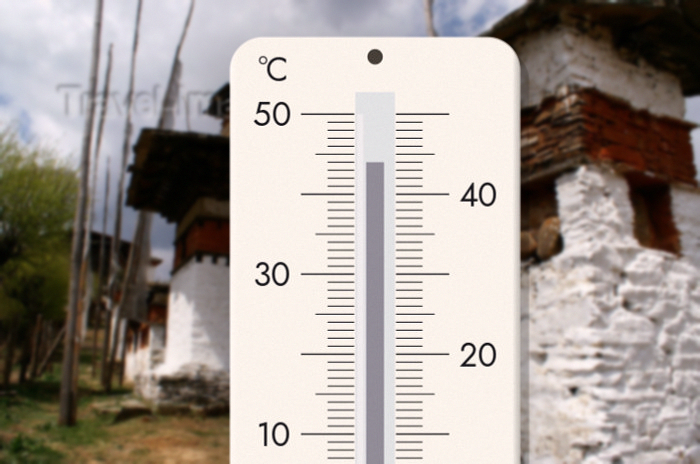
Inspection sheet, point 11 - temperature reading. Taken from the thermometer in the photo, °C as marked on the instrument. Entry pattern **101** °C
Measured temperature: **44** °C
